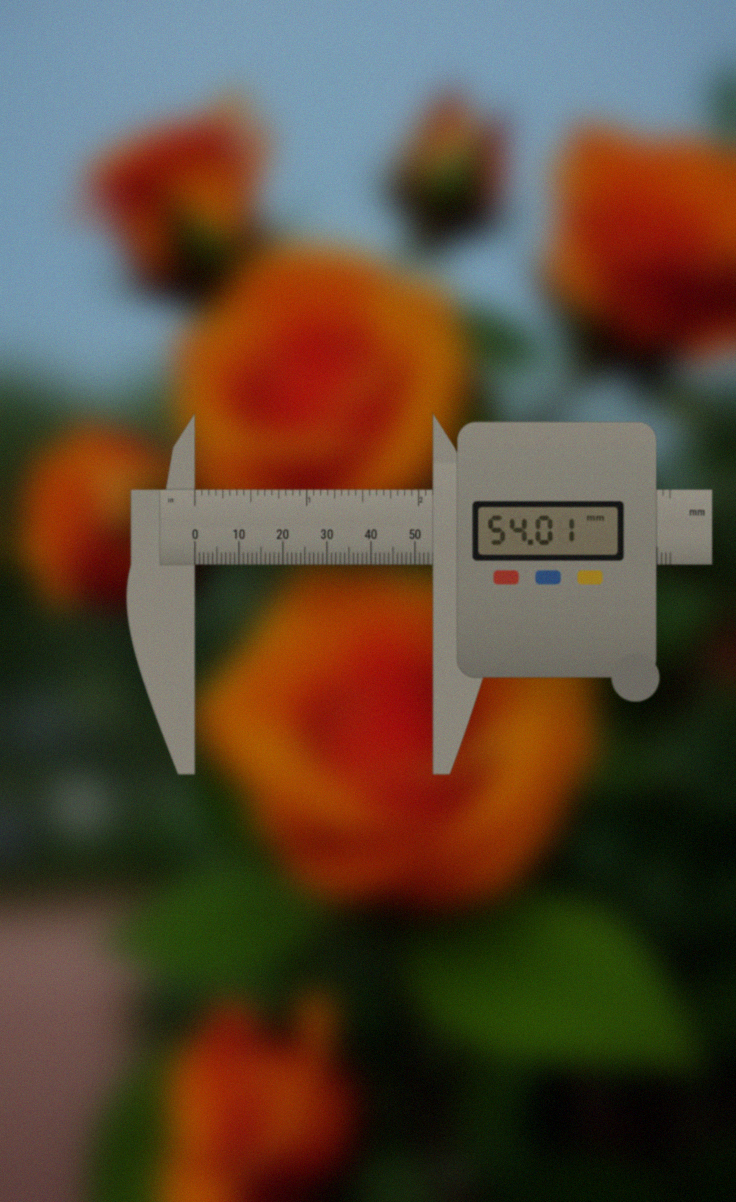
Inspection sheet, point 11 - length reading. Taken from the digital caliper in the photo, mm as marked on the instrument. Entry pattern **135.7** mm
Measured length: **54.01** mm
